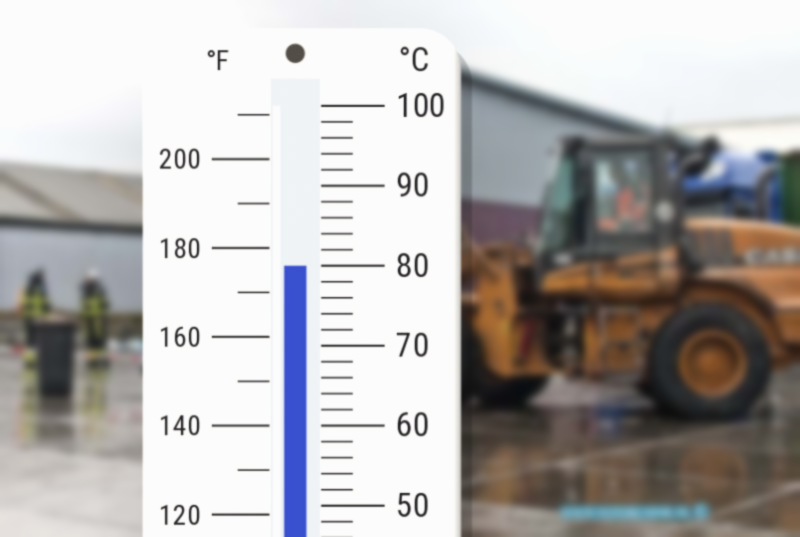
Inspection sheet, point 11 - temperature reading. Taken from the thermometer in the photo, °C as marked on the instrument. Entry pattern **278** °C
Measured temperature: **80** °C
